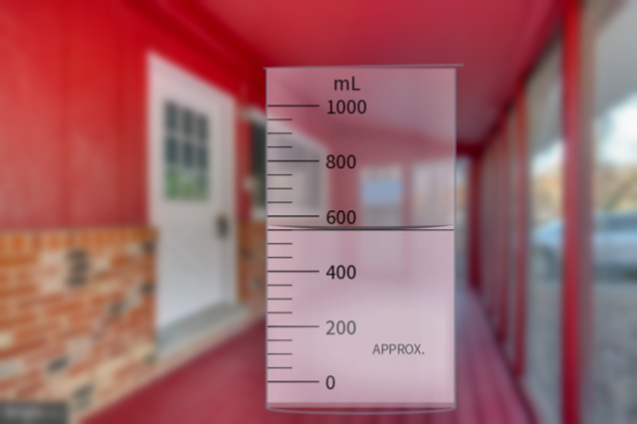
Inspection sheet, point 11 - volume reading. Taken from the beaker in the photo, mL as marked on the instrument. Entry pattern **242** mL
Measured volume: **550** mL
